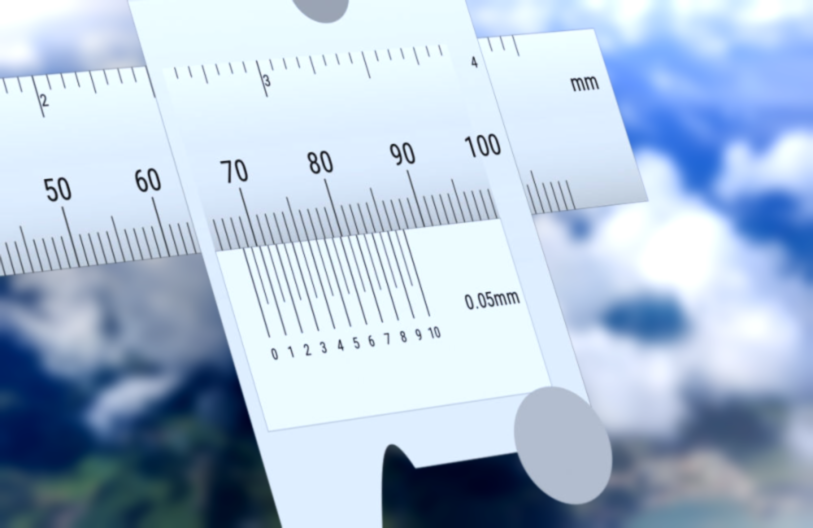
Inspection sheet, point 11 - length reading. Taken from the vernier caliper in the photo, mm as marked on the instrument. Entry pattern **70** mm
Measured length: **68.4** mm
